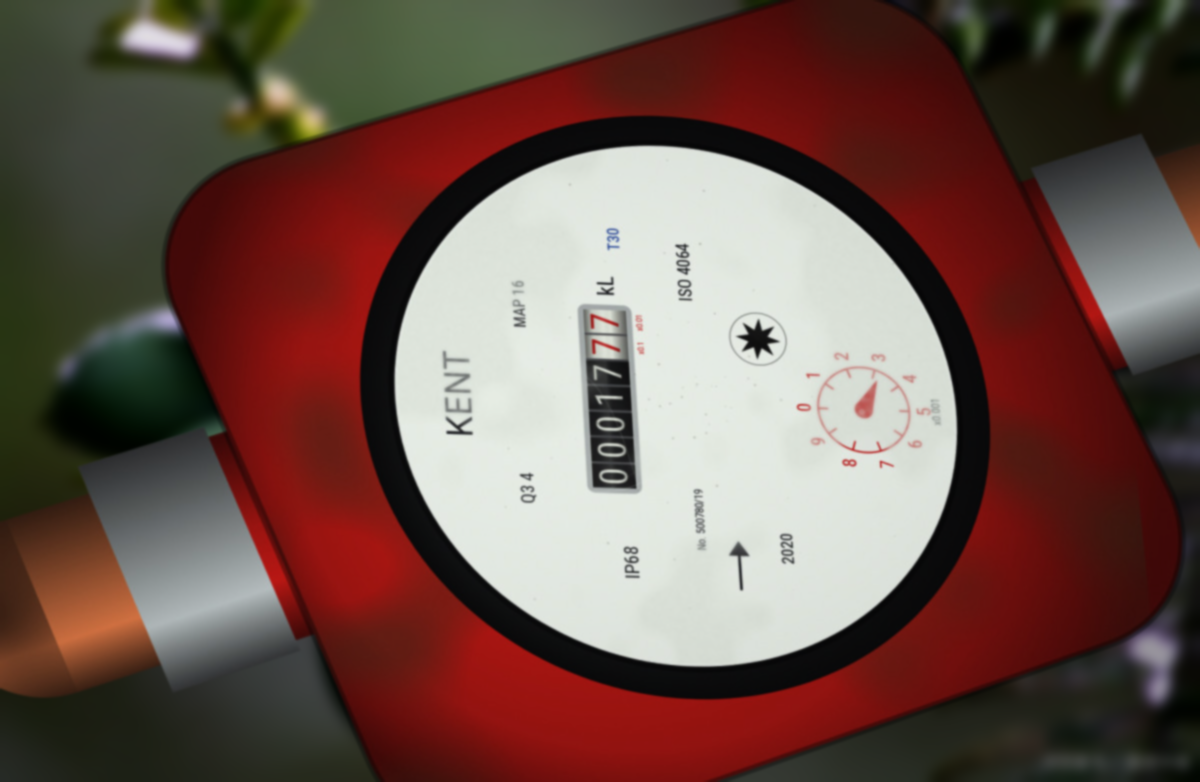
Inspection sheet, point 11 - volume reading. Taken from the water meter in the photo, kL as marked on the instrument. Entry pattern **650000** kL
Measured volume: **17.773** kL
